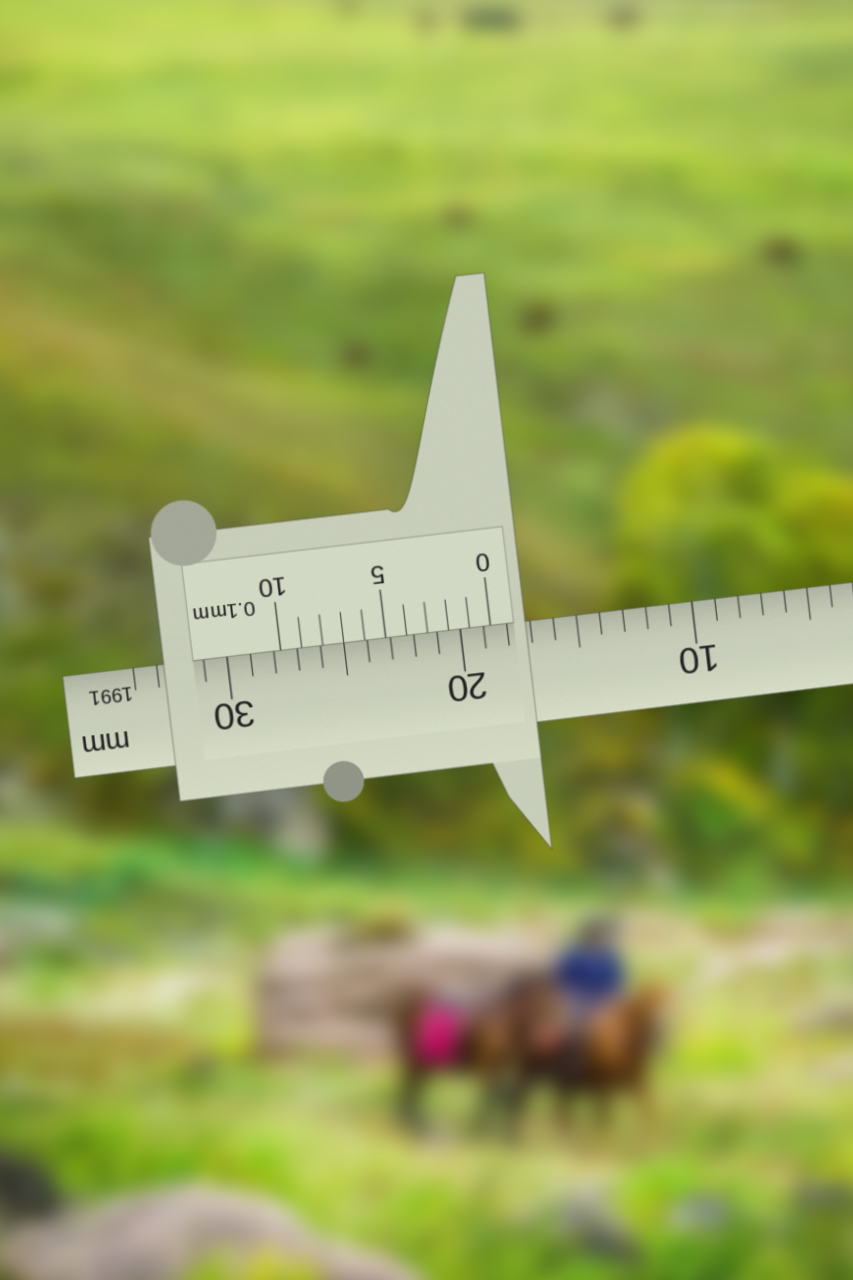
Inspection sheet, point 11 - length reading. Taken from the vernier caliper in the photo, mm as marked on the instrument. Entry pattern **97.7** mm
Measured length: **18.7** mm
